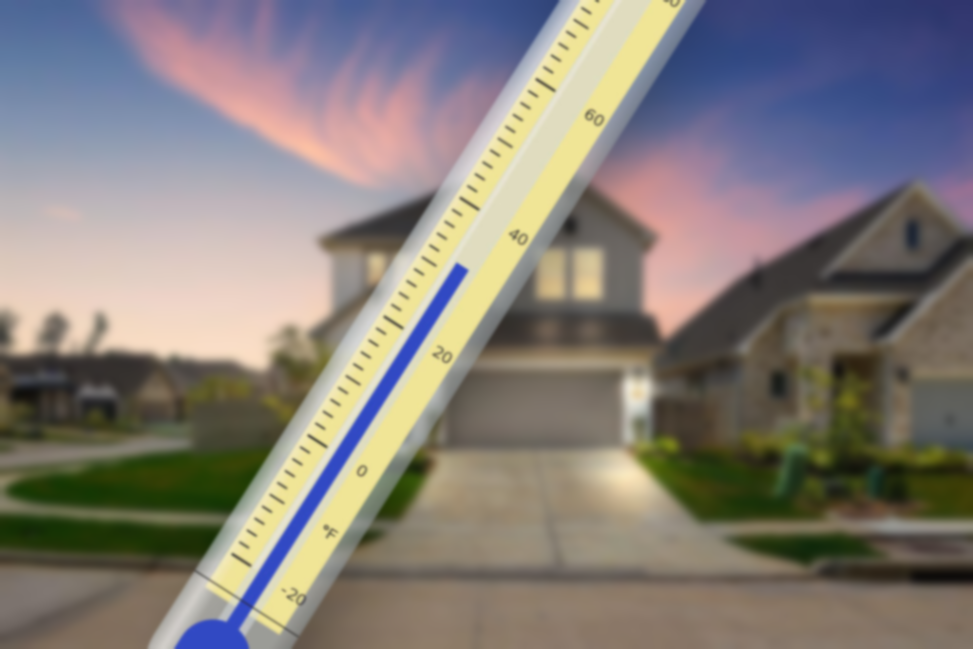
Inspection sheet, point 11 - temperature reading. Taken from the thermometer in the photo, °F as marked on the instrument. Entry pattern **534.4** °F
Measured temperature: **32** °F
